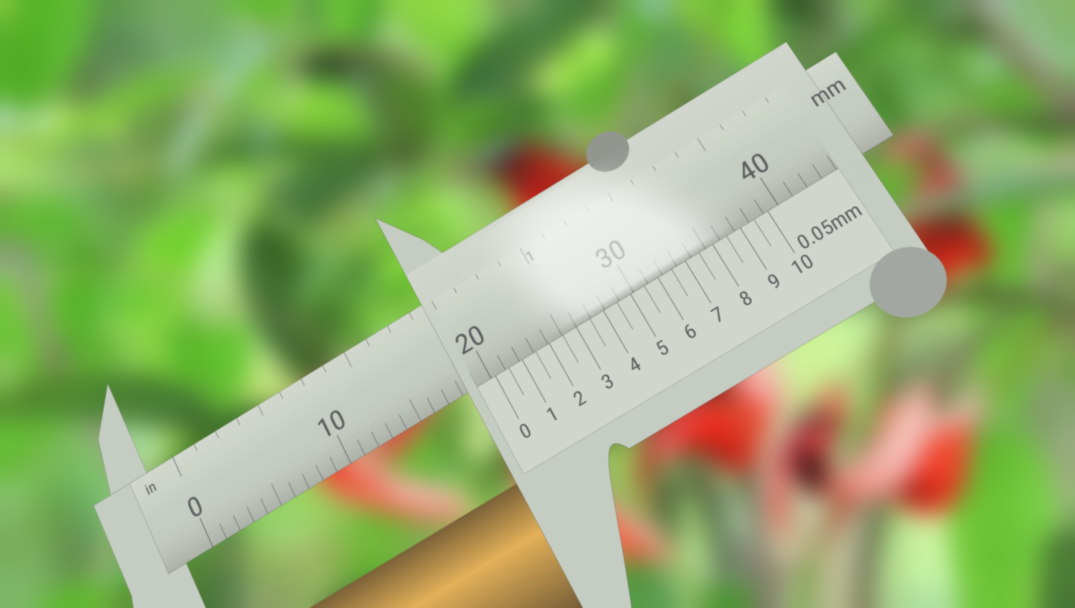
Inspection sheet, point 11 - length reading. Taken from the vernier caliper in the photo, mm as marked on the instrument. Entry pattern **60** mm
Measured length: **20.3** mm
